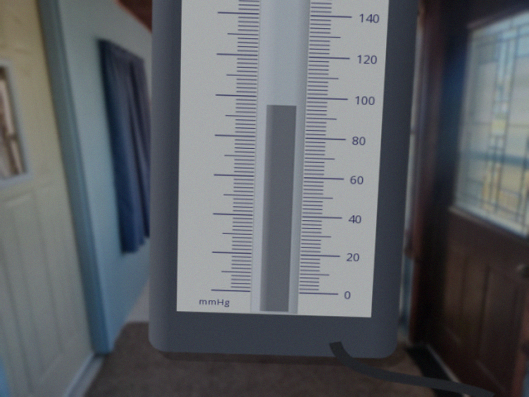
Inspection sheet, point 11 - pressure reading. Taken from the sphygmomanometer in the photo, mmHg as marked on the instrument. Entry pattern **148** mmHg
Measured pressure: **96** mmHg
